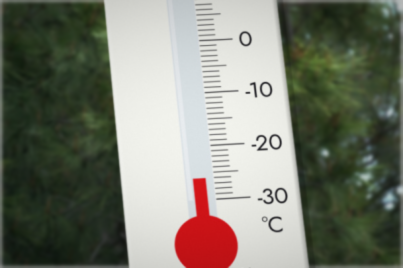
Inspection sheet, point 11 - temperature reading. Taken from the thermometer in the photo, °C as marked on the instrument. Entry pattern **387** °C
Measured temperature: **-26** °C
